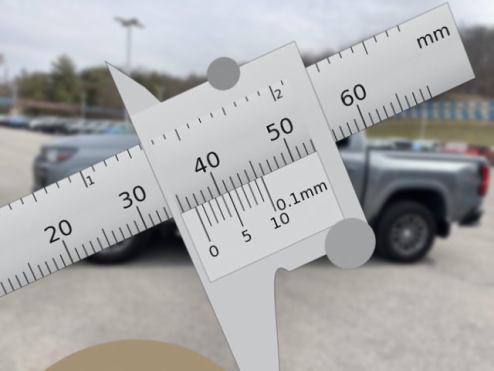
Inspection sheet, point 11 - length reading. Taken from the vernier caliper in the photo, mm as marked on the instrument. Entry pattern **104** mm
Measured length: **36.6** mm
